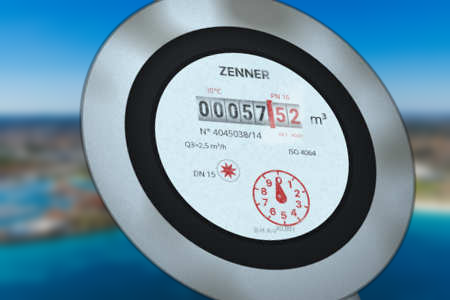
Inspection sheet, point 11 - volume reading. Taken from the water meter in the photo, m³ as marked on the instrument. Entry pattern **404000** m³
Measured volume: **57.519** m³
